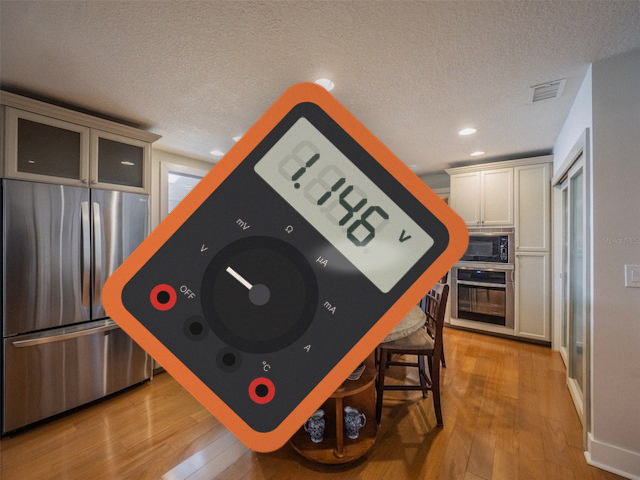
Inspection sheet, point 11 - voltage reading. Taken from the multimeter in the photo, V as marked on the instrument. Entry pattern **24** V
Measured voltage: **1.146** V
